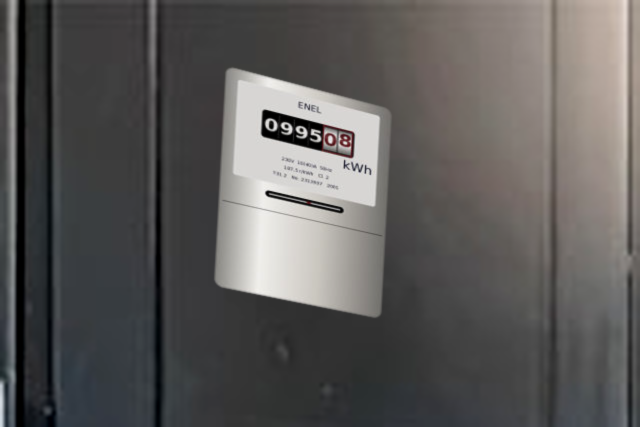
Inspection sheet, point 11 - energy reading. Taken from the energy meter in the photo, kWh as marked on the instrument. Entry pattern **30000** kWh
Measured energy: **995.08** kWh
